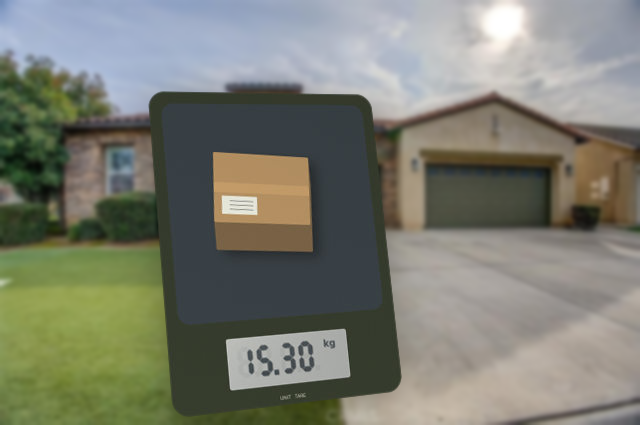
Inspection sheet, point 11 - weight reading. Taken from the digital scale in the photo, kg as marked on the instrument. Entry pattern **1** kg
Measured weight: **15.30** kg
